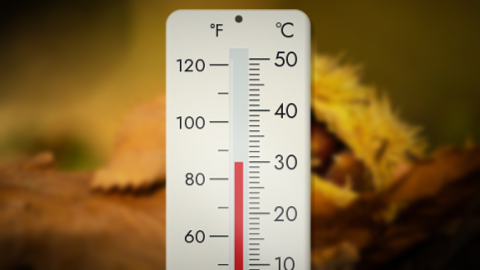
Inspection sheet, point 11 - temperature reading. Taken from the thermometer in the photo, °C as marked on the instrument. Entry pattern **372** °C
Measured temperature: **30** °C
